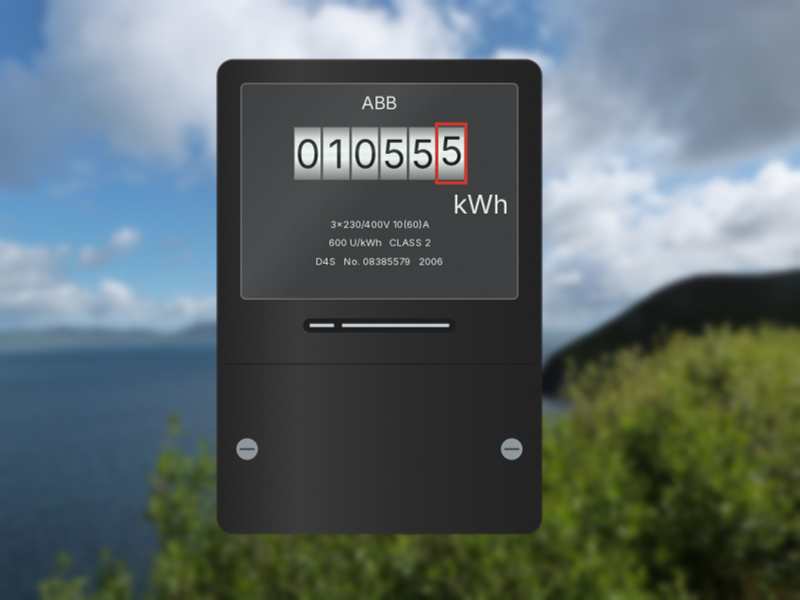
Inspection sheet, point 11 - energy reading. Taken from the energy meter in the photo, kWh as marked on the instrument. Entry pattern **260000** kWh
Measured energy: **1055.5** kWh
